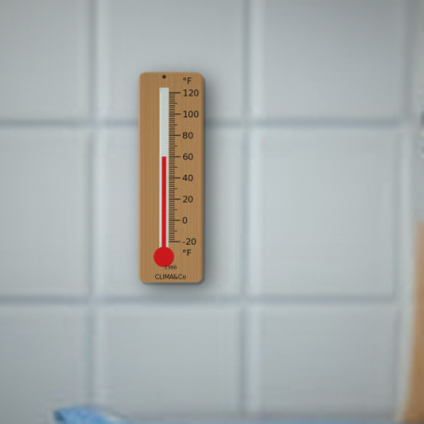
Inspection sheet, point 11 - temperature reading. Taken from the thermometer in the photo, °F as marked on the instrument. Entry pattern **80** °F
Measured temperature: **60** °F
